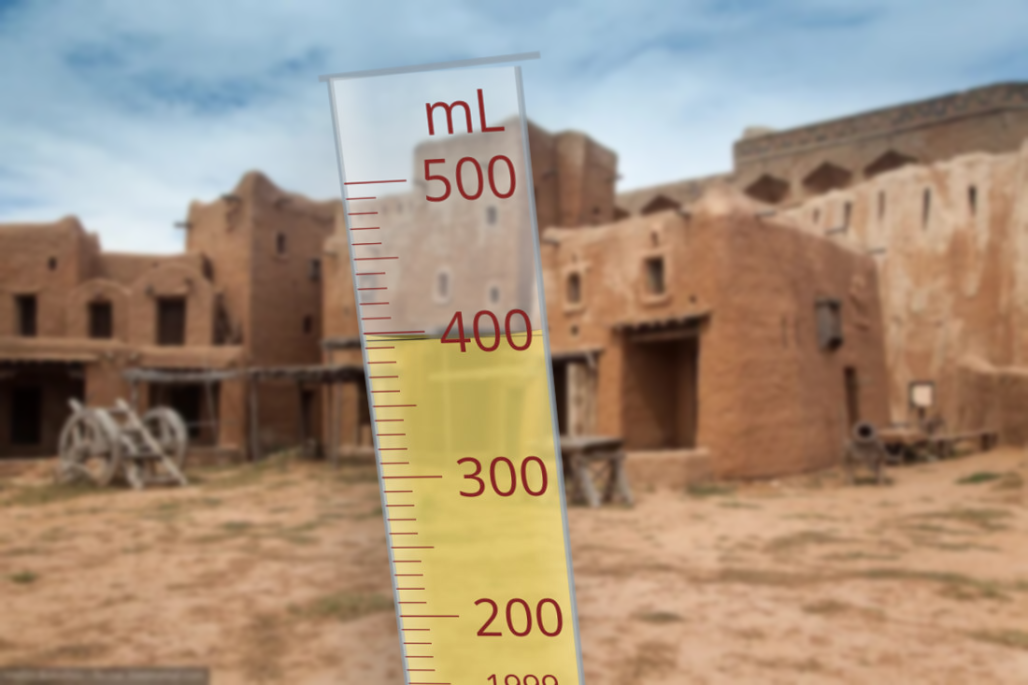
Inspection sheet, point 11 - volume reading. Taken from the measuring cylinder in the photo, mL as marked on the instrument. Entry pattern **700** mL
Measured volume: **395** mL
